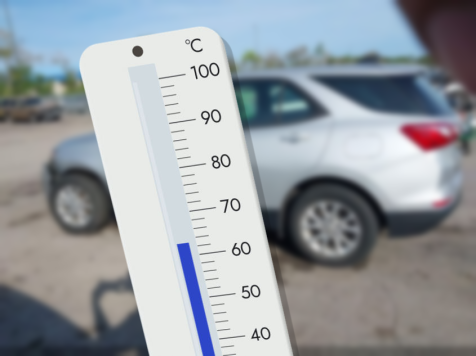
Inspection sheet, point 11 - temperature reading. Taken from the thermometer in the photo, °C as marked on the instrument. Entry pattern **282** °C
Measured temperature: **63** °C
